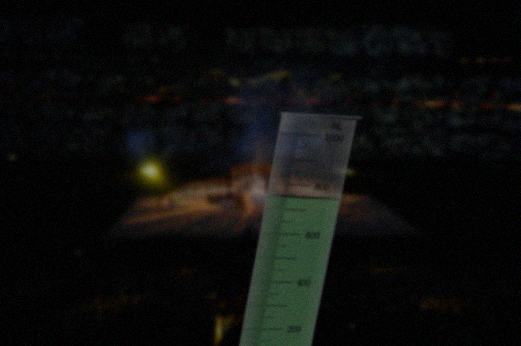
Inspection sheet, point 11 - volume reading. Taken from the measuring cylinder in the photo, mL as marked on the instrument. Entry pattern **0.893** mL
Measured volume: **750** mL
